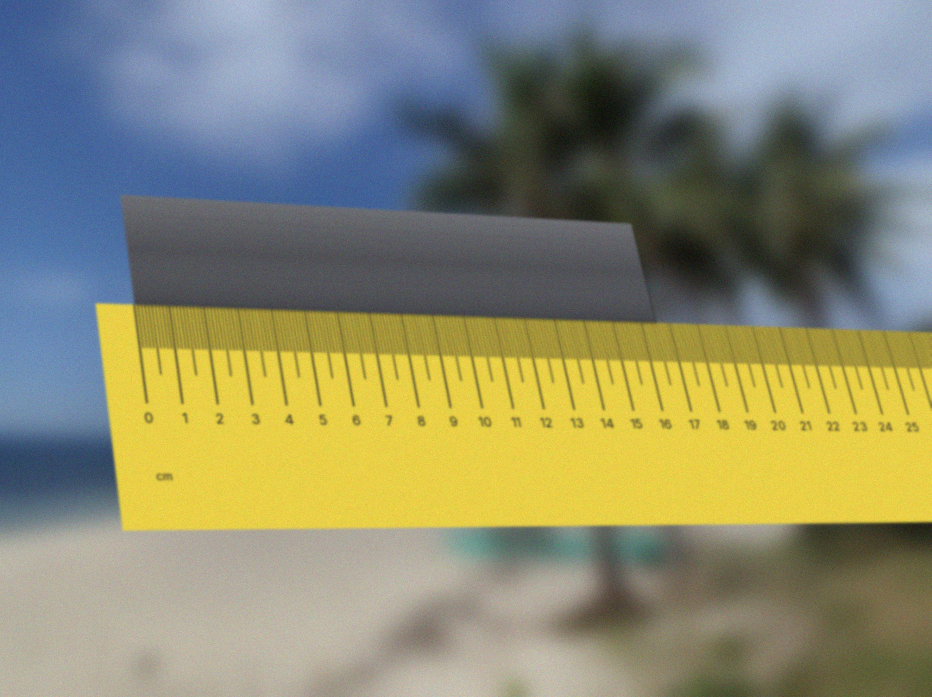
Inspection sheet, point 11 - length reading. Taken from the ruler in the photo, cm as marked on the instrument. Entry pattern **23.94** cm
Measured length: **16.5** cm
